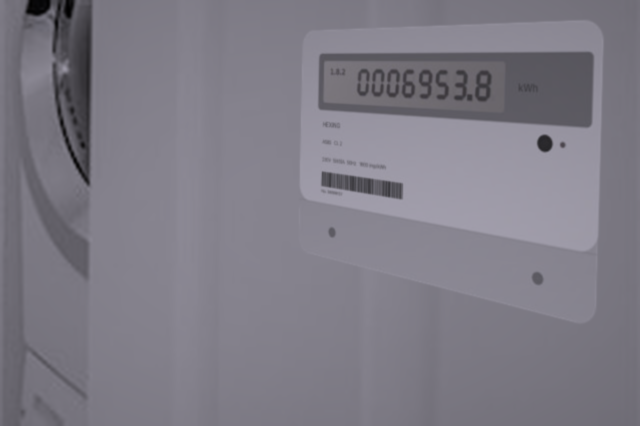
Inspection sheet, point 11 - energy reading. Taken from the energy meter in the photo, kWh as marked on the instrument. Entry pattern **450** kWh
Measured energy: **6953.8** kWh
